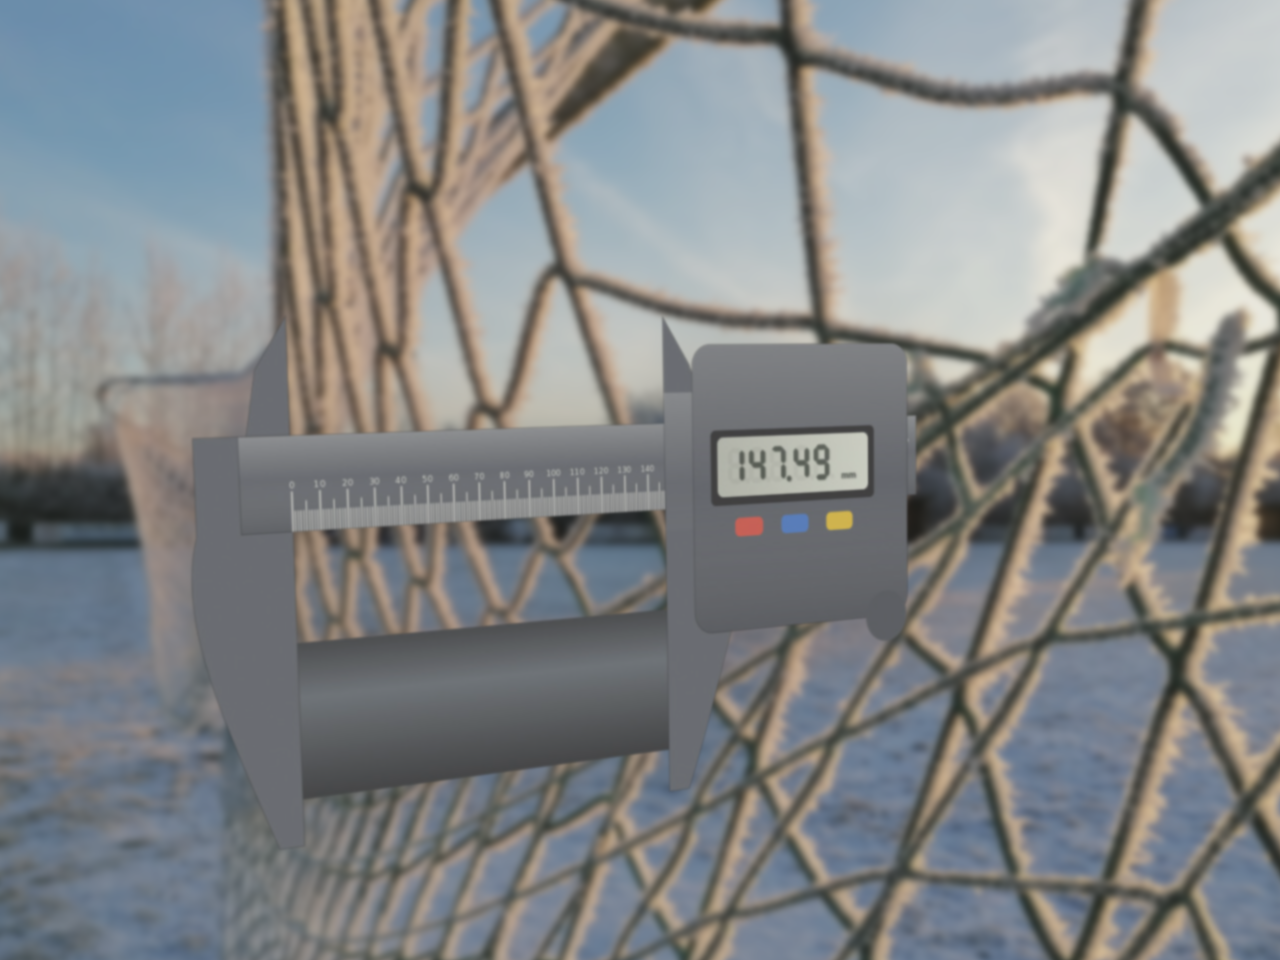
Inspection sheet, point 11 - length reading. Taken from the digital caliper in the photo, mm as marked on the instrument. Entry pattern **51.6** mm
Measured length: **147.49** mm
